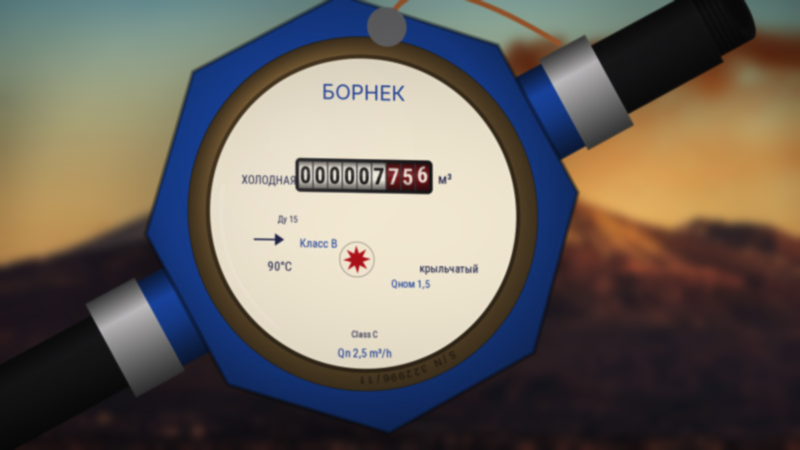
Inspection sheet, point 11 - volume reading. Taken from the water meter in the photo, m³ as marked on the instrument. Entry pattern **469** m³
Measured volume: **7.756** m³
